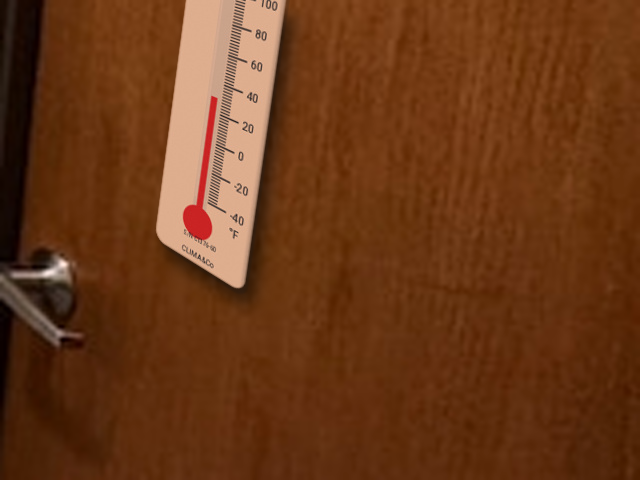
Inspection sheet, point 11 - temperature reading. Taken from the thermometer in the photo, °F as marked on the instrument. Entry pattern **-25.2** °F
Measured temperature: **30** °F
